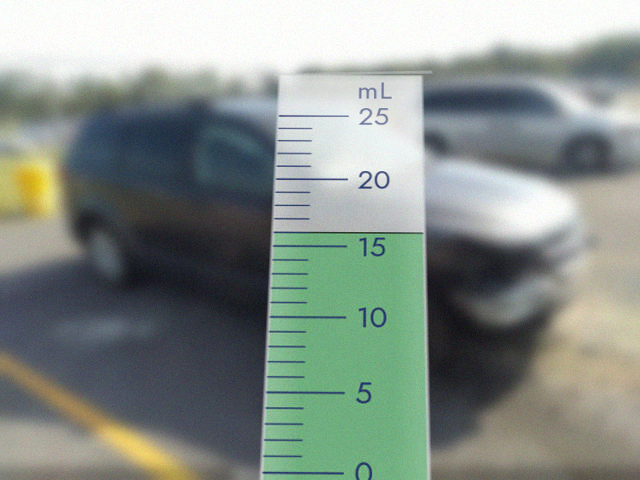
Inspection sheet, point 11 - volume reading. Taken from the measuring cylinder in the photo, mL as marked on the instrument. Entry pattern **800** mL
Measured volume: **16** mL
